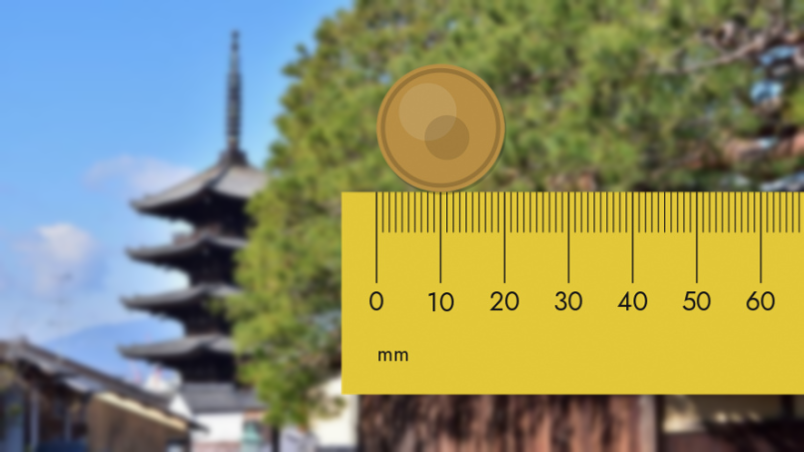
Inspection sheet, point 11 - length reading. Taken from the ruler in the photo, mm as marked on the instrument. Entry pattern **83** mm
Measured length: **20** mm
